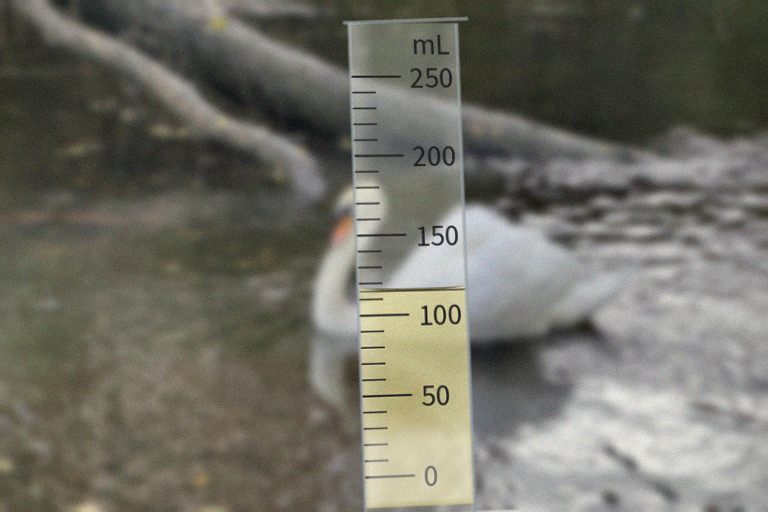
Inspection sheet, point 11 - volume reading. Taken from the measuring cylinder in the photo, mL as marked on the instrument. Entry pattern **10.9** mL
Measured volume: **115** mL
